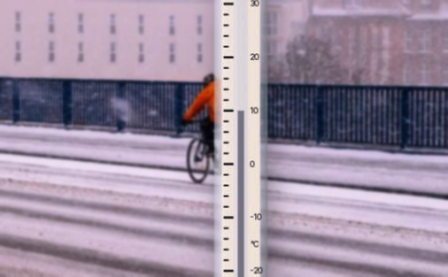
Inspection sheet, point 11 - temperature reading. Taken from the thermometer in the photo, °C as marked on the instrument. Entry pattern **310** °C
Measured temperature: **10** °C
